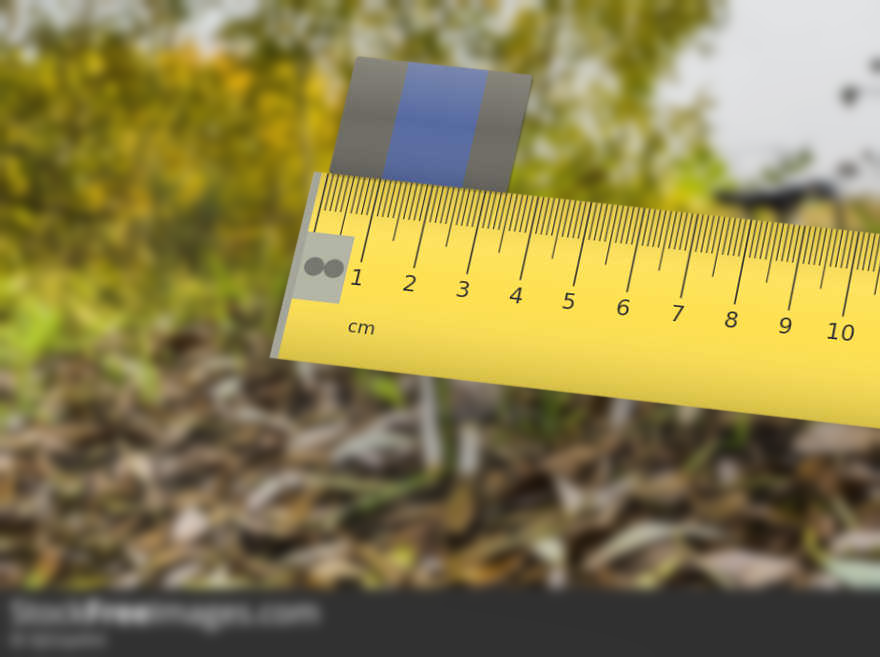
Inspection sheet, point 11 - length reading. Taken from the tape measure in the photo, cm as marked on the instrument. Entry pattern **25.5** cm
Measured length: **3.4** cm
